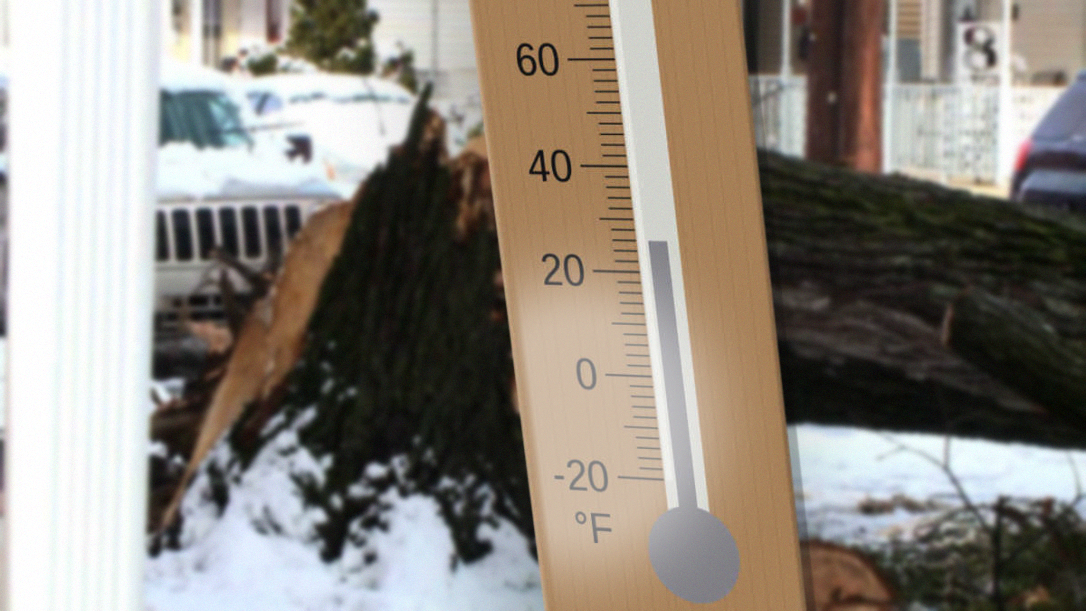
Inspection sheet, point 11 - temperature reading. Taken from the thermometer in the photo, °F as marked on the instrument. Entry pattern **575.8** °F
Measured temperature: **26** °F
